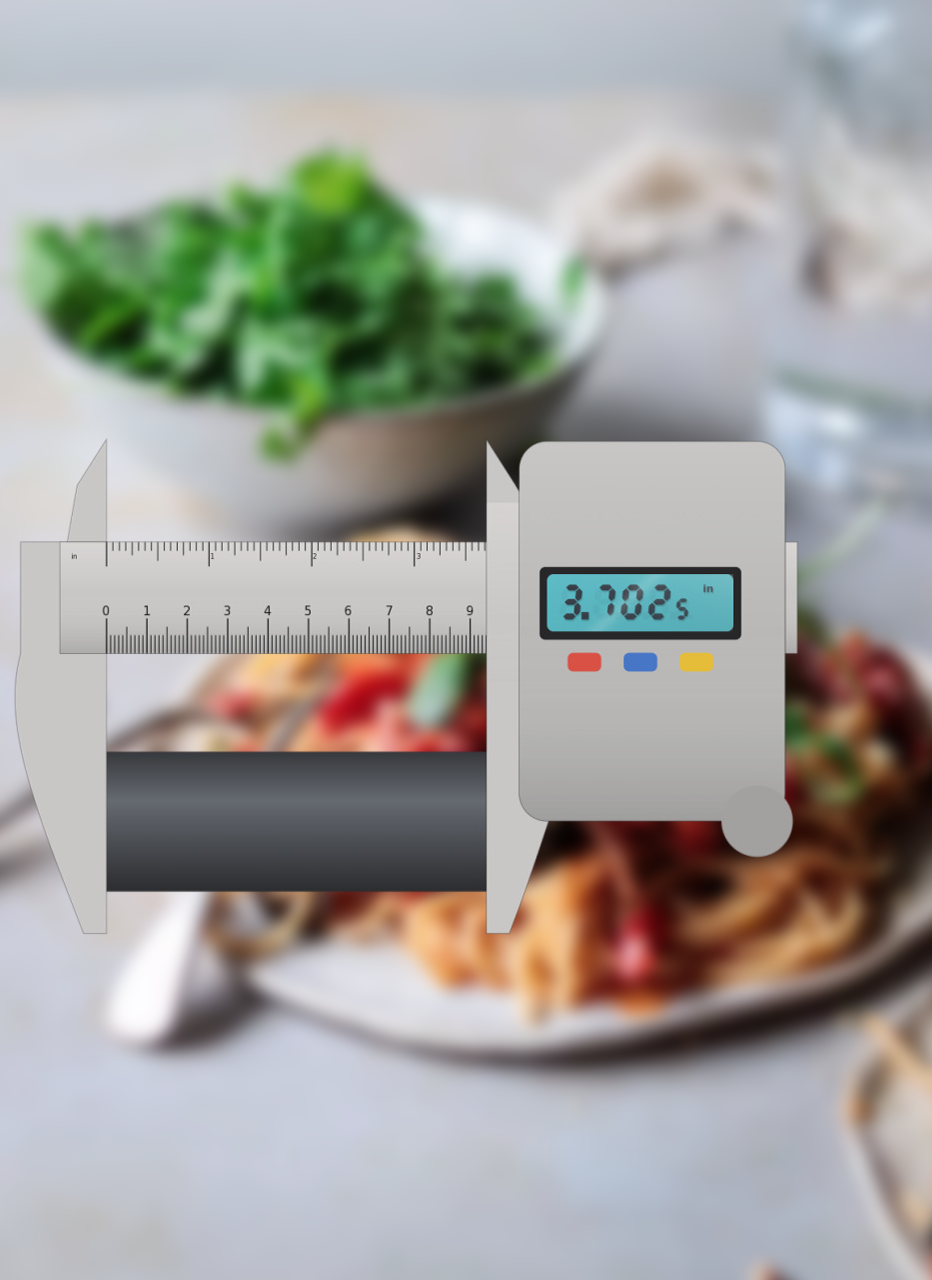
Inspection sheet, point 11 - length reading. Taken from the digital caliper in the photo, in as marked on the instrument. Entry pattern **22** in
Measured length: **3.7025** in
